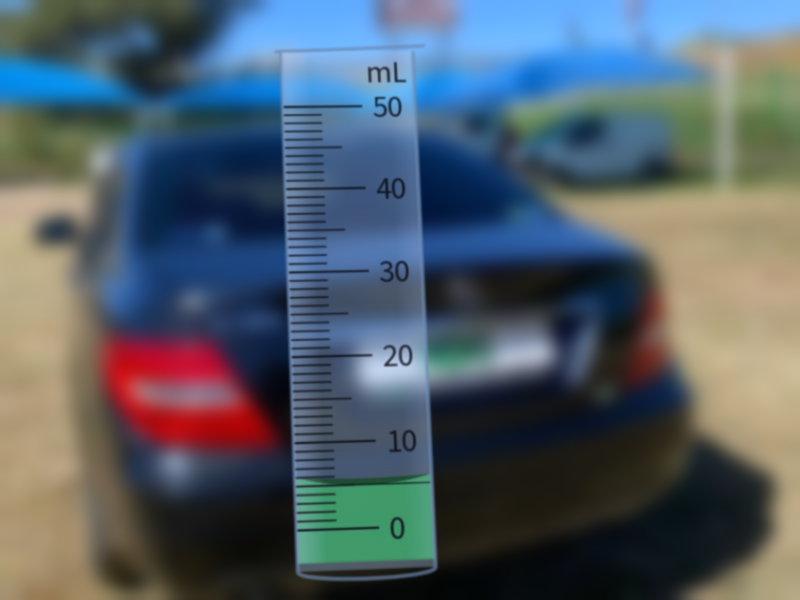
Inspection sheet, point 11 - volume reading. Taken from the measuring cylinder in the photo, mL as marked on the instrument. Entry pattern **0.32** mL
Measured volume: **5** mL
